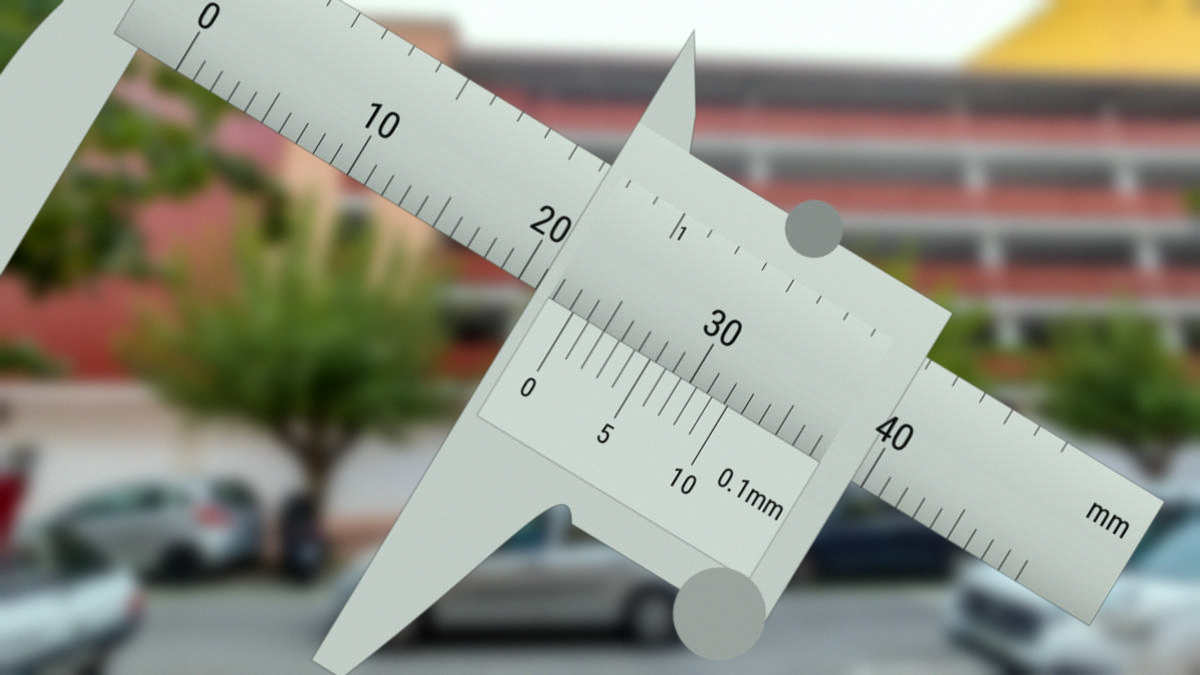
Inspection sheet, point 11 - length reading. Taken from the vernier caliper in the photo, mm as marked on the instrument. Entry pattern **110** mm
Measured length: **23.2** mm
